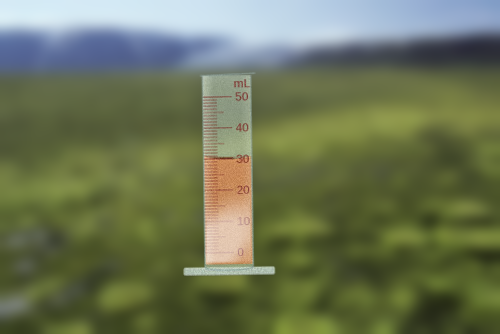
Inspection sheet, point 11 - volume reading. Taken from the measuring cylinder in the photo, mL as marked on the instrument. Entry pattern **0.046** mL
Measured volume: **30** mL
